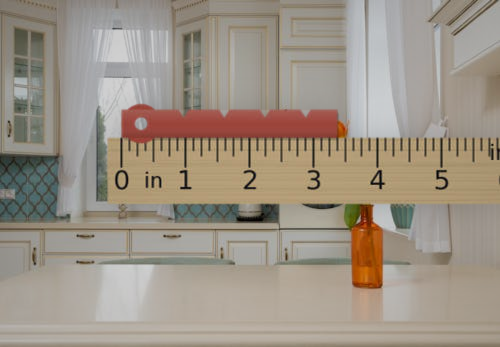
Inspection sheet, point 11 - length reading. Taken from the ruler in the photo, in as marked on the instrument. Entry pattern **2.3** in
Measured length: **3.375** in
